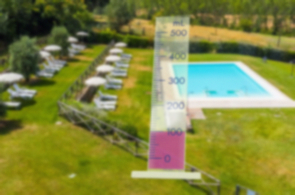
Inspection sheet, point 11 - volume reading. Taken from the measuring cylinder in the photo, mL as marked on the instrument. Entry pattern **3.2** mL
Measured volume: **100** mL
